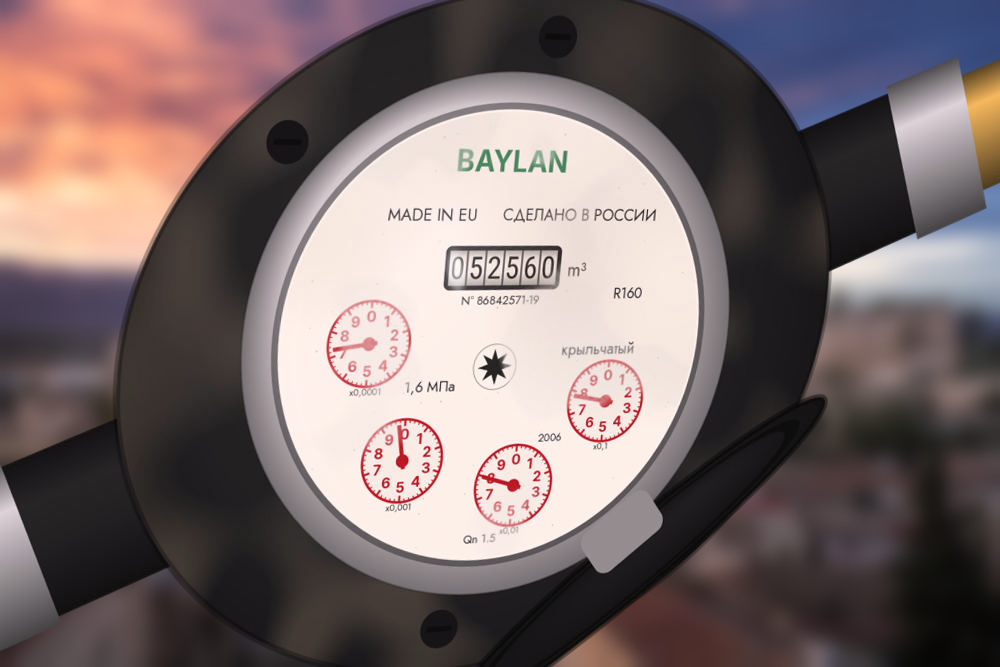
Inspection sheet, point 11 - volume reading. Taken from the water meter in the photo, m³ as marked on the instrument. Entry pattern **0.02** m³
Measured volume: **52560.7797** m³
